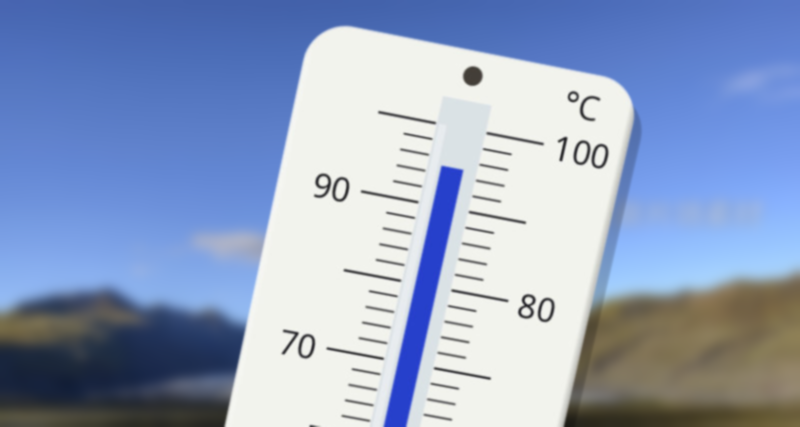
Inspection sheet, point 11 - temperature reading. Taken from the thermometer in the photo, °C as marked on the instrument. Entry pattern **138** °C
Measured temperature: **95** °C
